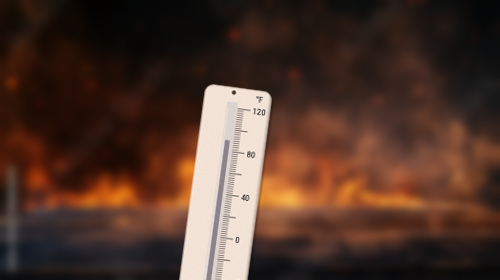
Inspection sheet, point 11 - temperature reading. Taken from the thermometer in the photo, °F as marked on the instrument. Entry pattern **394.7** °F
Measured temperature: **90** °F
